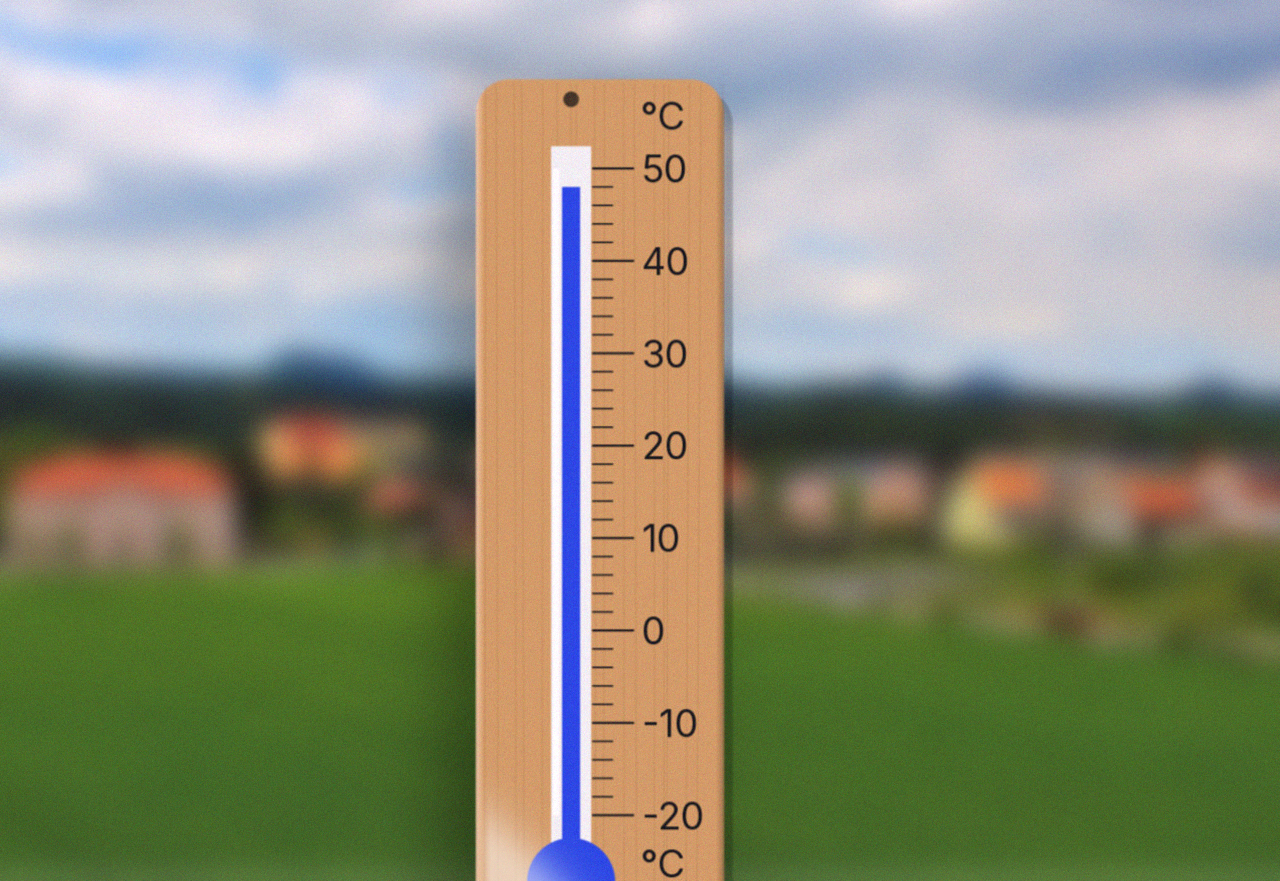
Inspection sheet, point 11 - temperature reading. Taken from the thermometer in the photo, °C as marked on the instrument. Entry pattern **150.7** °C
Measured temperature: **48** °C
